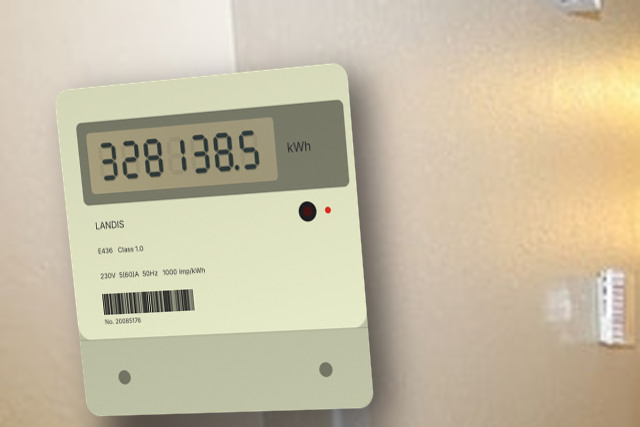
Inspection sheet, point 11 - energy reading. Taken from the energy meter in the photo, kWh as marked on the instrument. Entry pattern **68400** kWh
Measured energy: **328138.5** kWh
